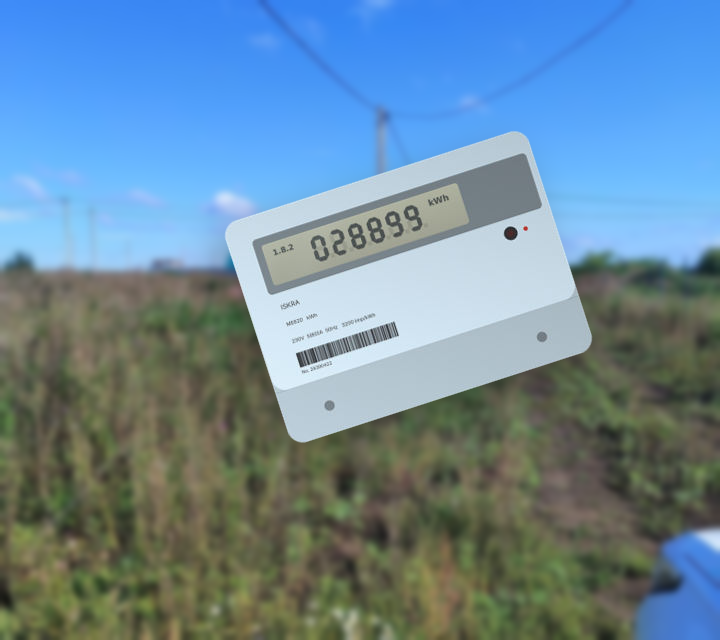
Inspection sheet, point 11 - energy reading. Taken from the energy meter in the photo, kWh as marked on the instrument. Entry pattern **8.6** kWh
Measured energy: **28899** kWh
